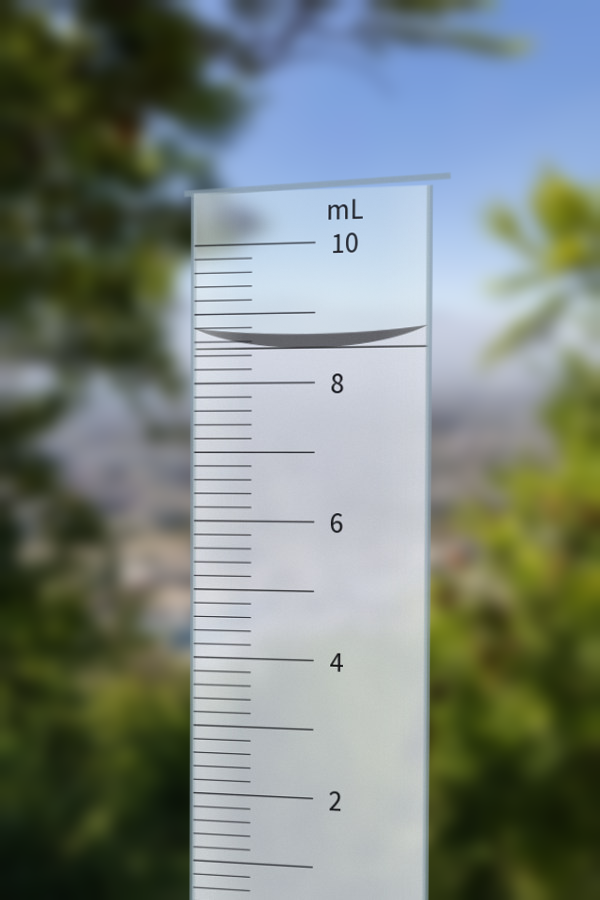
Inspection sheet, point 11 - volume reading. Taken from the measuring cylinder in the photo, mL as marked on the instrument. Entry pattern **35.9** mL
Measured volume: **8.5** mL
